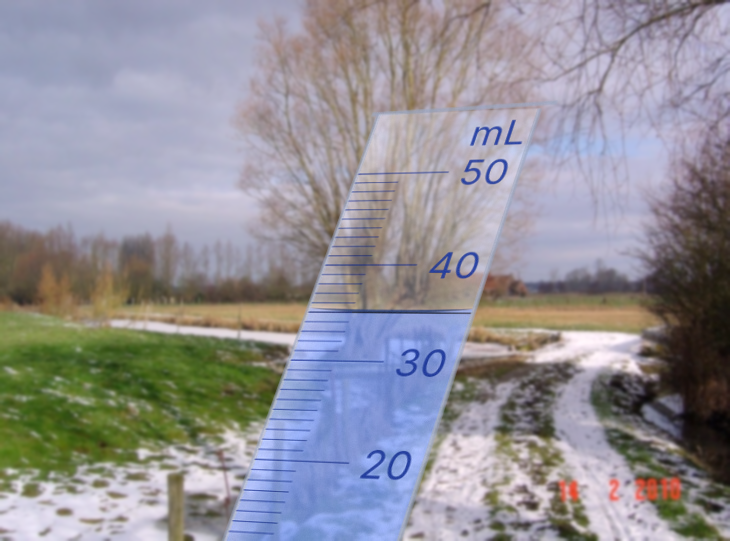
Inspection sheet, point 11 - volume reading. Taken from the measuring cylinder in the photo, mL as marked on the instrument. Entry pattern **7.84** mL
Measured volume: **35** mL
